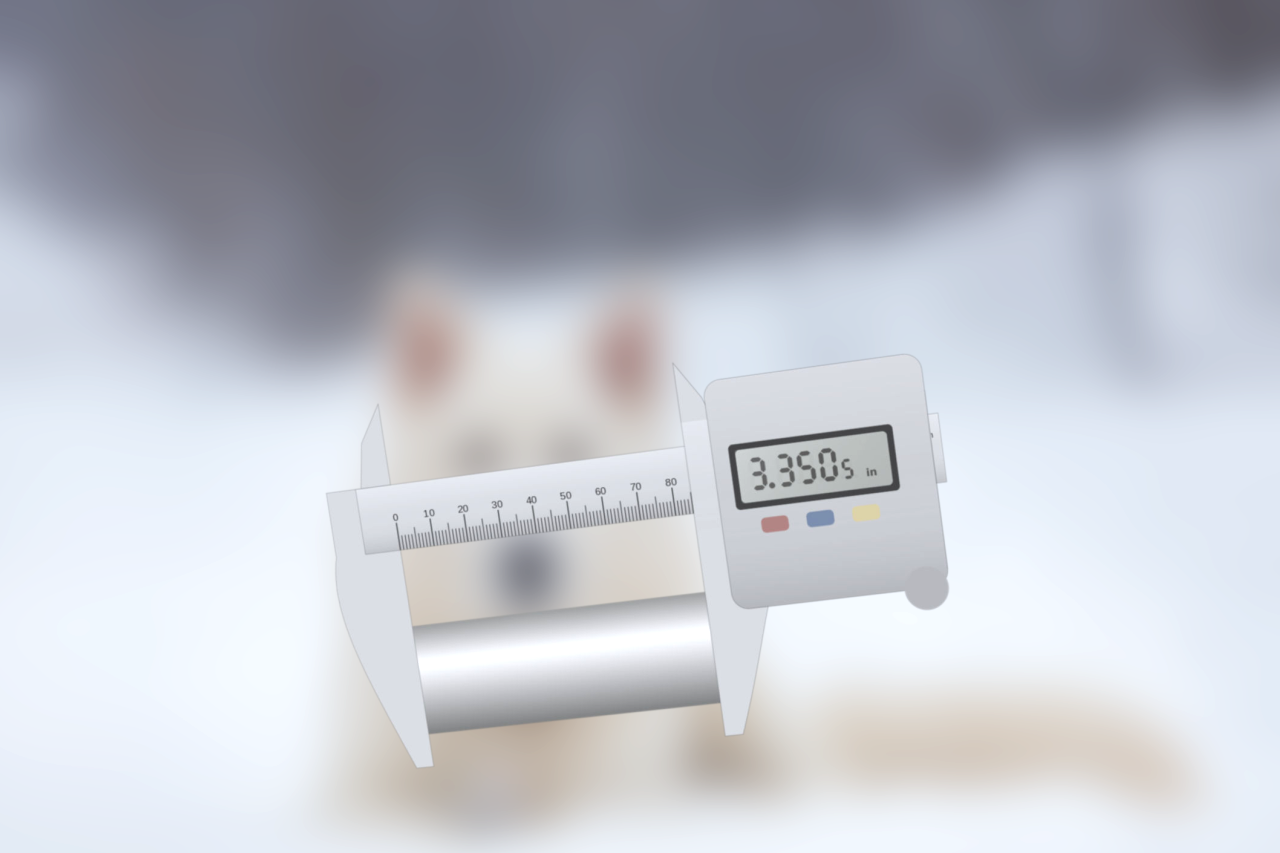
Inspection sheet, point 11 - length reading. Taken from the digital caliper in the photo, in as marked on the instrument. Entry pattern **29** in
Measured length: **3.3505** in
